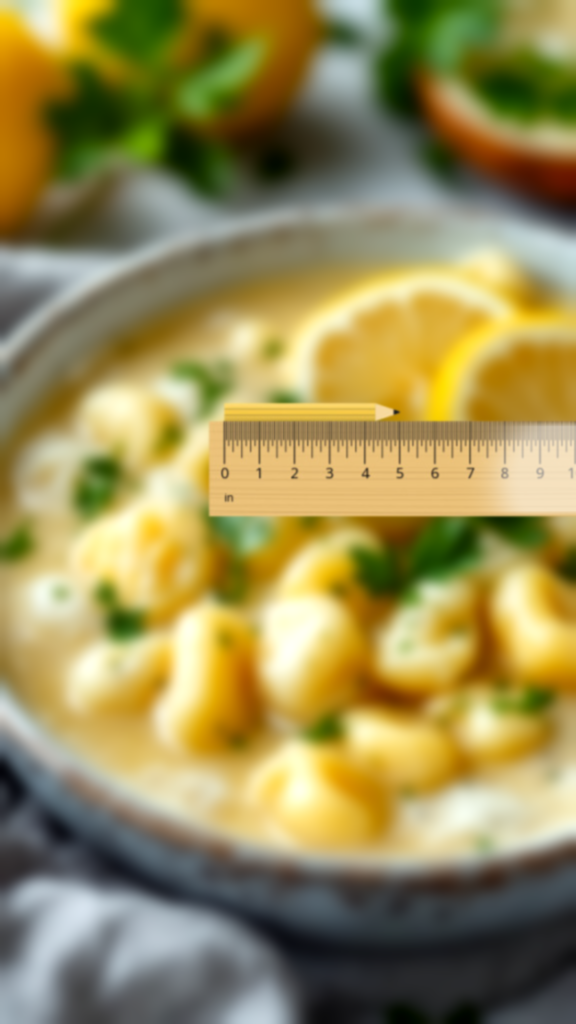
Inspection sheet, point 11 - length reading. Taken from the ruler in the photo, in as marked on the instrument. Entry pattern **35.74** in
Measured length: **5** in
